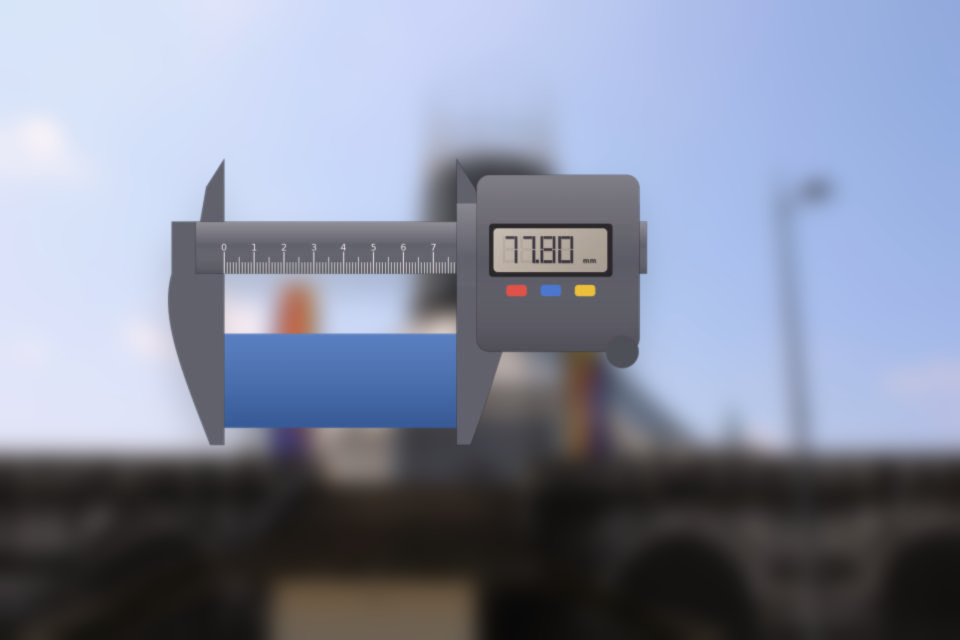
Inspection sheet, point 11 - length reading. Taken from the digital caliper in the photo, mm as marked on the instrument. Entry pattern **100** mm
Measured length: **77.80** mm
